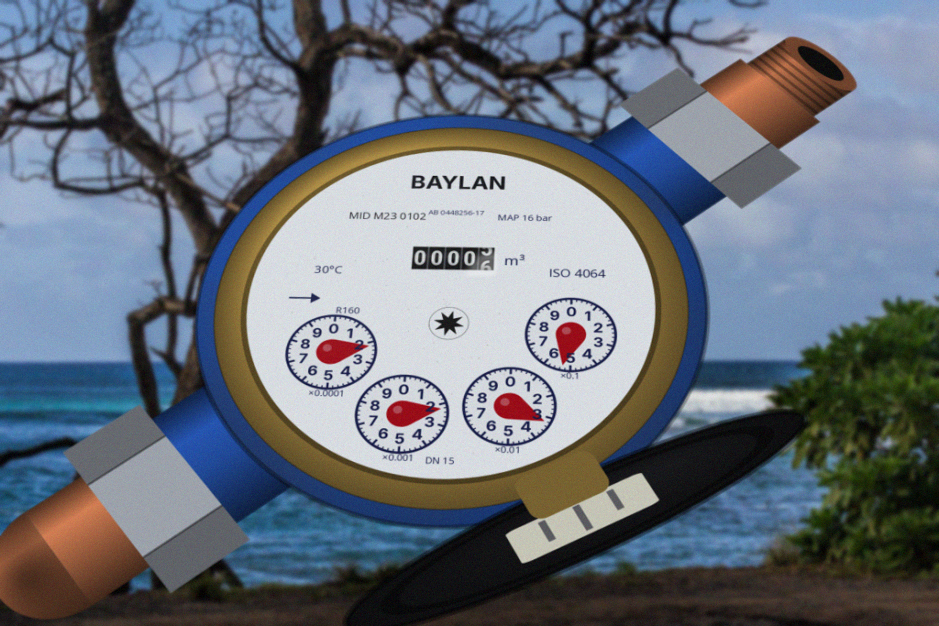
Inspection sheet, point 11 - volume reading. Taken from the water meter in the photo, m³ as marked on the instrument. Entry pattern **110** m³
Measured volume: **5.5322** m³
